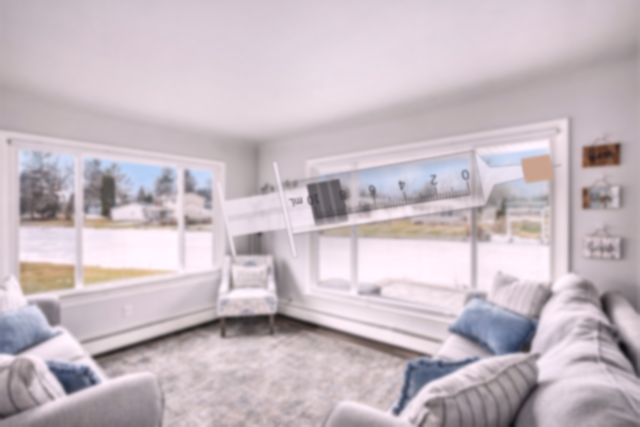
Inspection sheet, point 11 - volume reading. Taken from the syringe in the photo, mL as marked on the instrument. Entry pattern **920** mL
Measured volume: **8** mL
